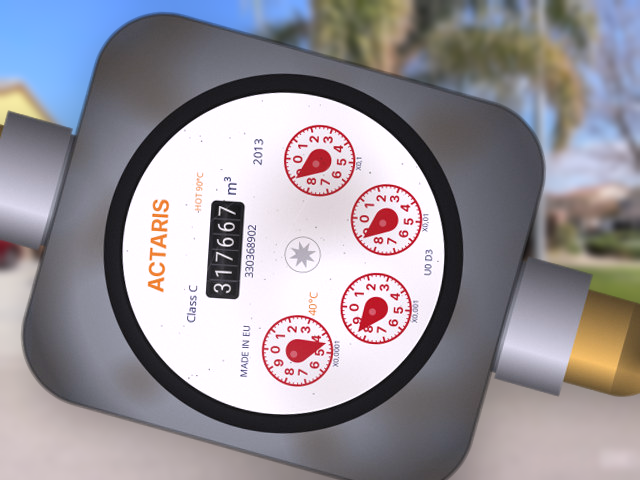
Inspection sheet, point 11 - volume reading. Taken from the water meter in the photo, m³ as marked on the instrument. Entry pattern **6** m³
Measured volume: **317667.8884** m³
